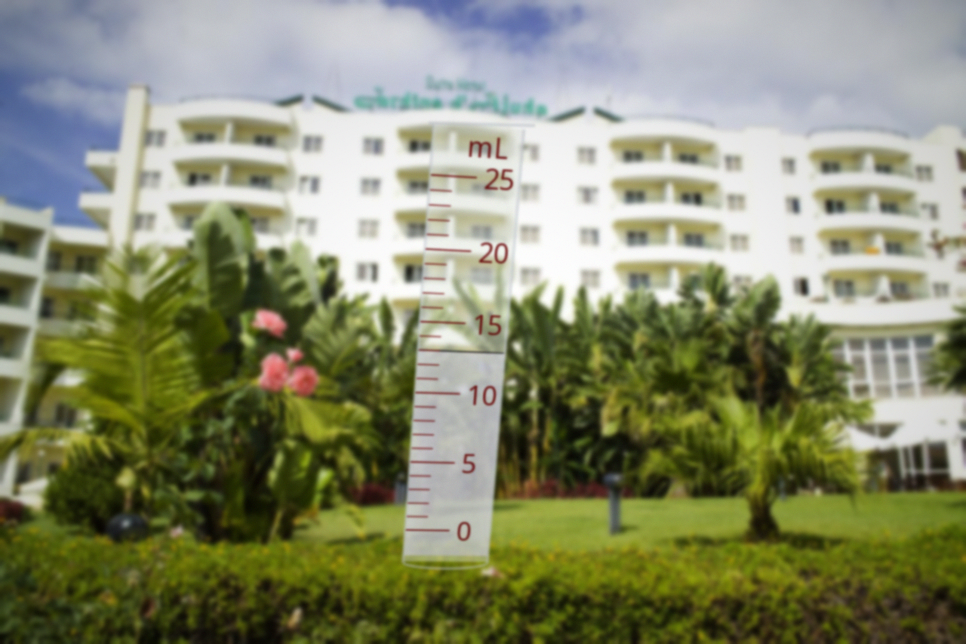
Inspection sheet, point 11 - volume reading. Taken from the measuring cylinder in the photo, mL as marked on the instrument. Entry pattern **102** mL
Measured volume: **13** mL
